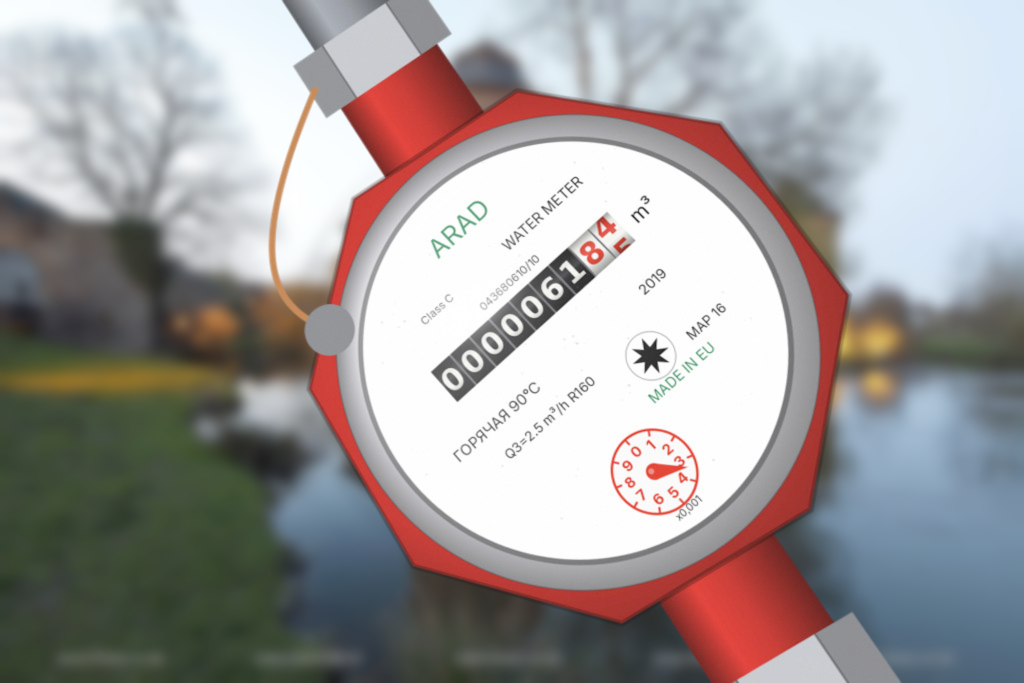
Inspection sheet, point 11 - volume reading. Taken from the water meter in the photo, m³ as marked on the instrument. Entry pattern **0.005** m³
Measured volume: **61.843** m³
